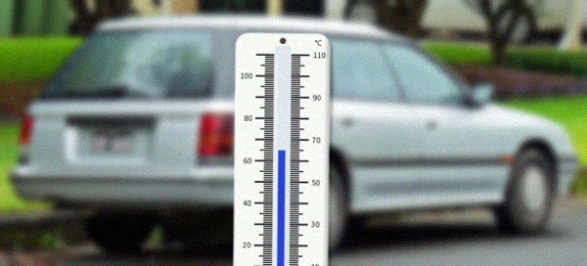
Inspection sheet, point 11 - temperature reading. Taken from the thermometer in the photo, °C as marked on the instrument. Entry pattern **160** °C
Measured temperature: **65** °C
